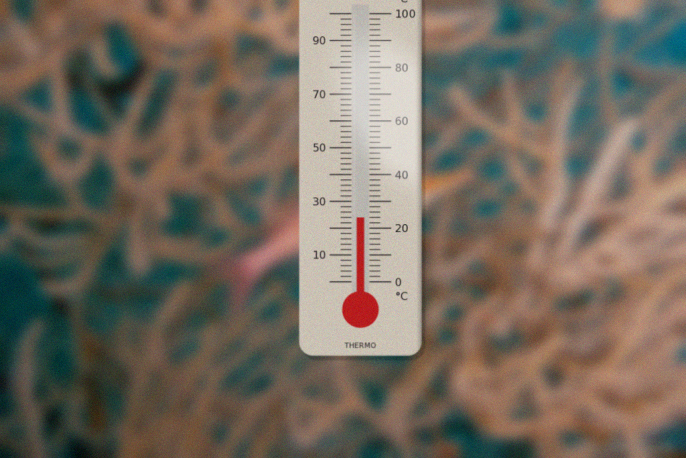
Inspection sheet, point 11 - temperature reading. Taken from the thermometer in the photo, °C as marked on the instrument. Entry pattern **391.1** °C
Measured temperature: **24** °C
